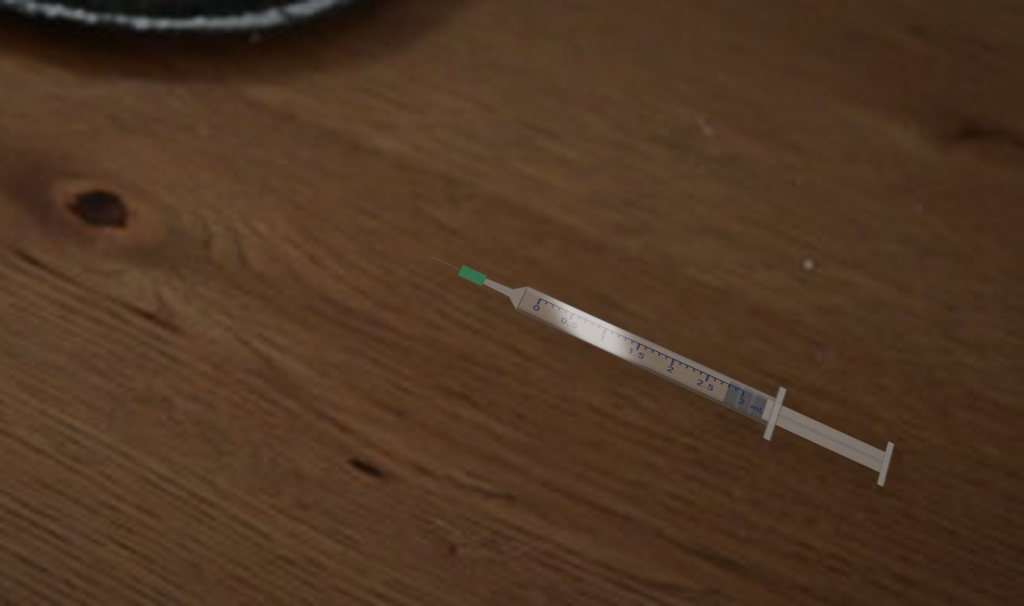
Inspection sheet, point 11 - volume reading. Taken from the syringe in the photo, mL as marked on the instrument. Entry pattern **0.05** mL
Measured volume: **2.8** mL
